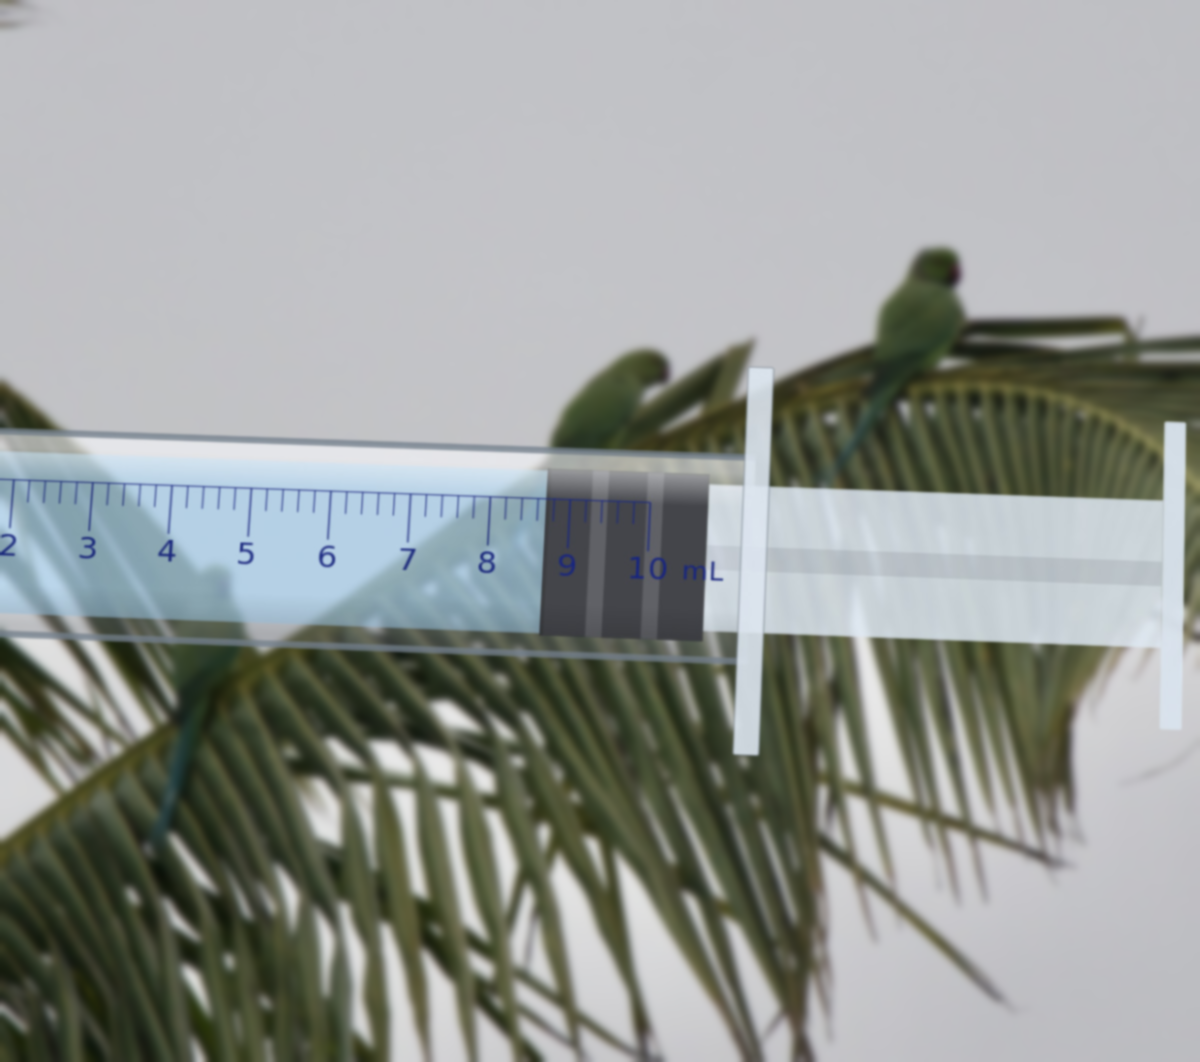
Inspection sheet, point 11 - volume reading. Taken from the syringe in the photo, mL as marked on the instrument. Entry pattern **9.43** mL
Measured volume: **8.7** mL
